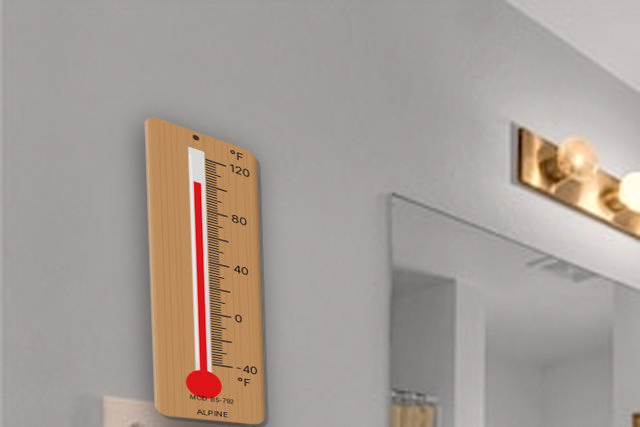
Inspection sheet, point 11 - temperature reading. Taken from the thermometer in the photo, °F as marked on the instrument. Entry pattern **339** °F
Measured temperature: **100** °F
